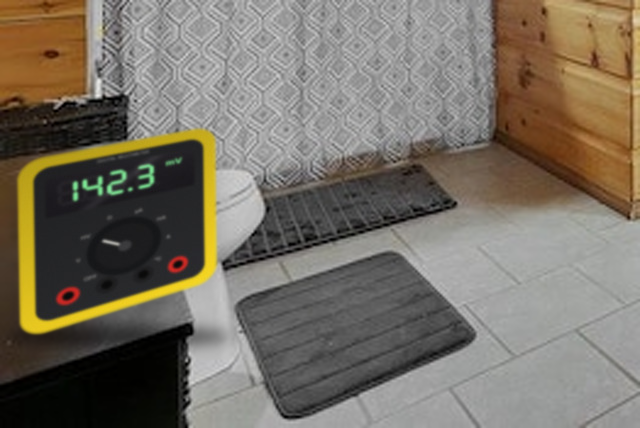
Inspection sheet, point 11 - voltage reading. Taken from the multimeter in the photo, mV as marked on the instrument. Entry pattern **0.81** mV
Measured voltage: **142.3** mV
